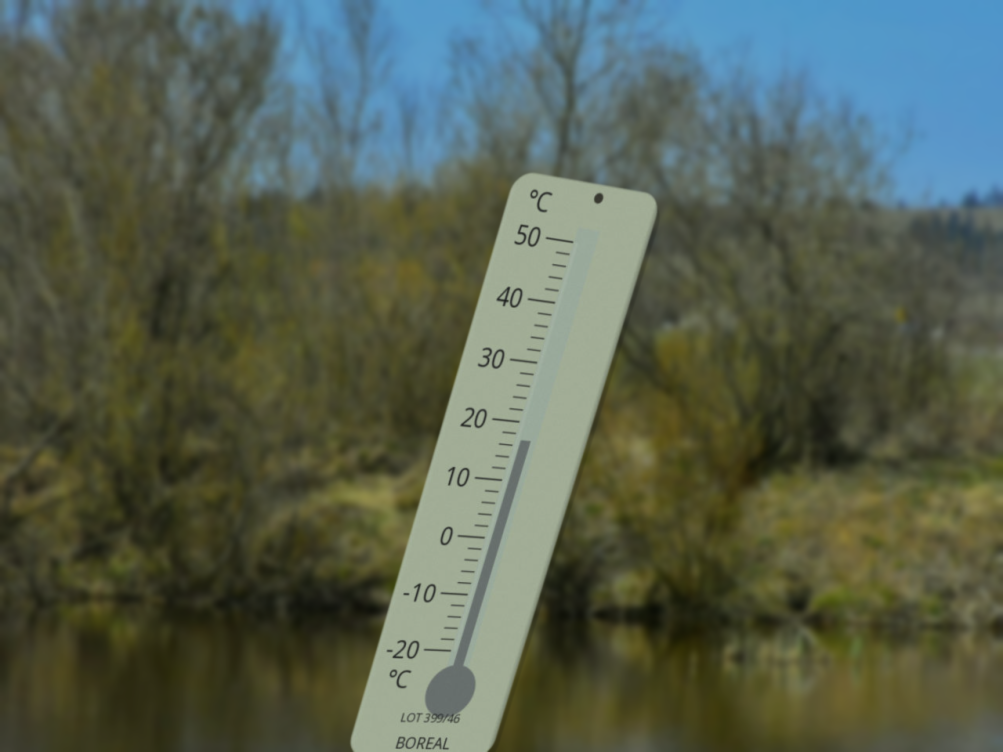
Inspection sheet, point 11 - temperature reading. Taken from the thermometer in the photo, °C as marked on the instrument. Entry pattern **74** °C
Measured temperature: **17** °C
